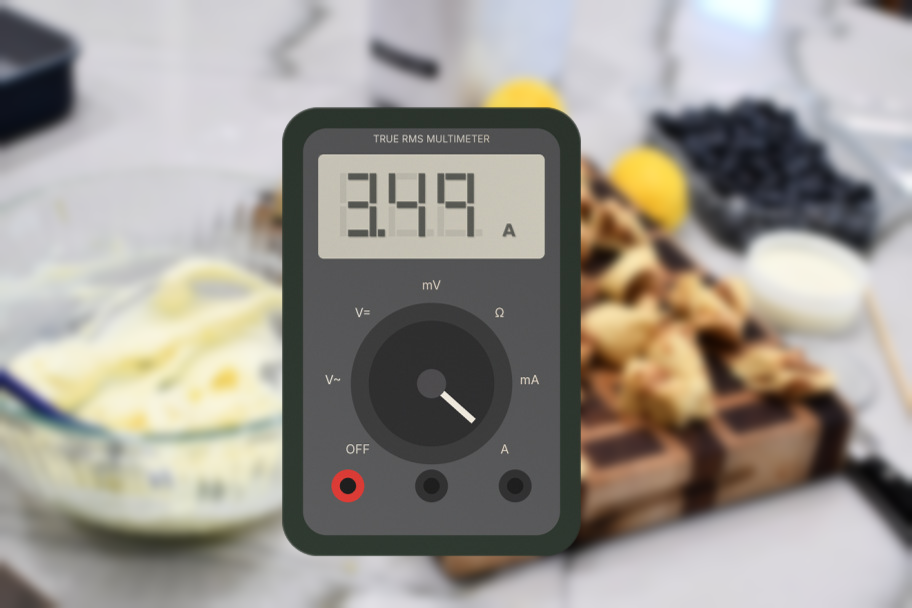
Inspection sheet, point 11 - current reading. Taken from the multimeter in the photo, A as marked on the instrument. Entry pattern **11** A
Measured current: **3.49** A
